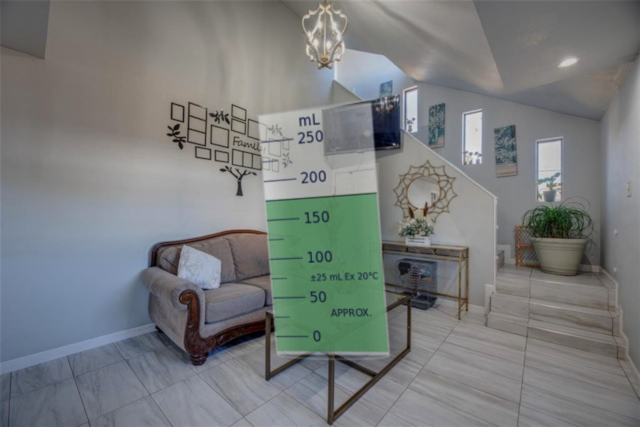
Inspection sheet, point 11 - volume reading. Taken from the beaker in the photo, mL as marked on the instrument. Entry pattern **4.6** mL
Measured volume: **175** mL
